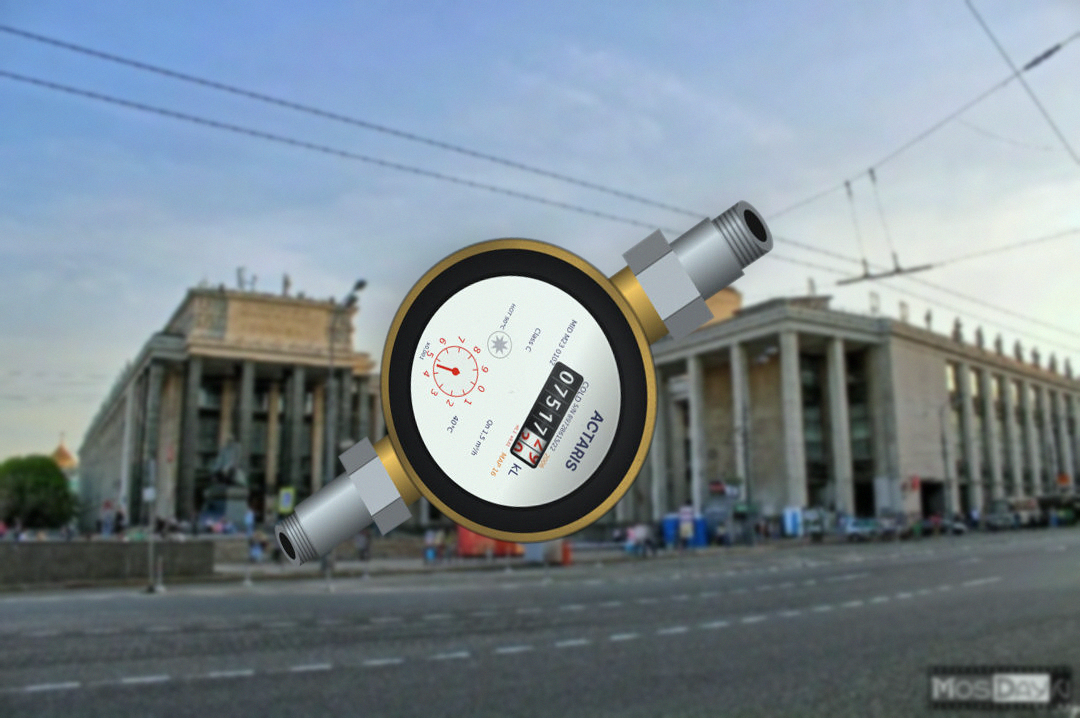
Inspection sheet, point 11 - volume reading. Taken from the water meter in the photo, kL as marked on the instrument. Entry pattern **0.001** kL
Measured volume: **7517.294** kL
